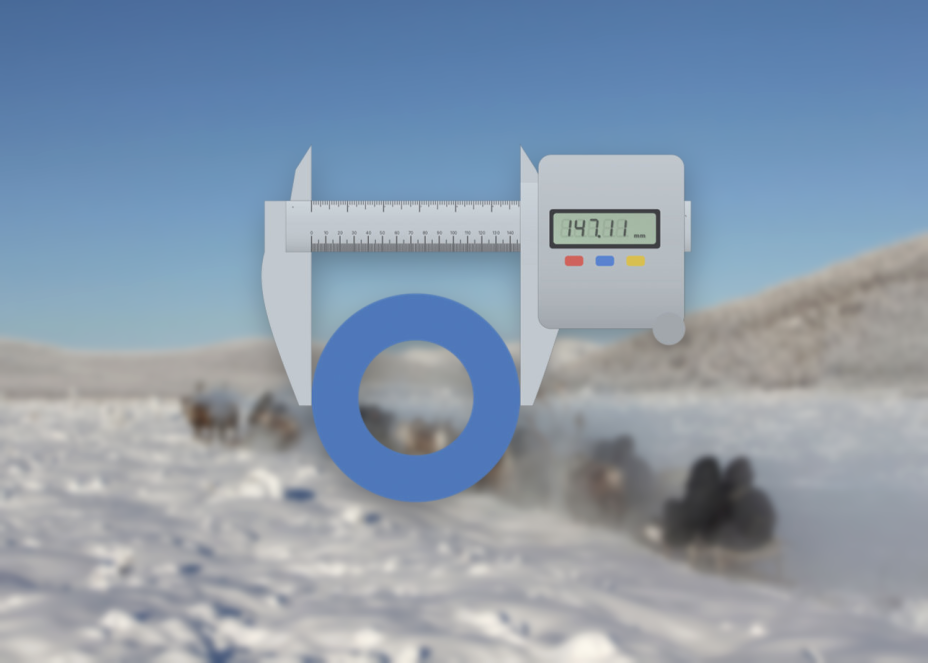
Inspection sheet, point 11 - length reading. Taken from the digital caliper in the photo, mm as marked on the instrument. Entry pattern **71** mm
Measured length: **147.11** mm
